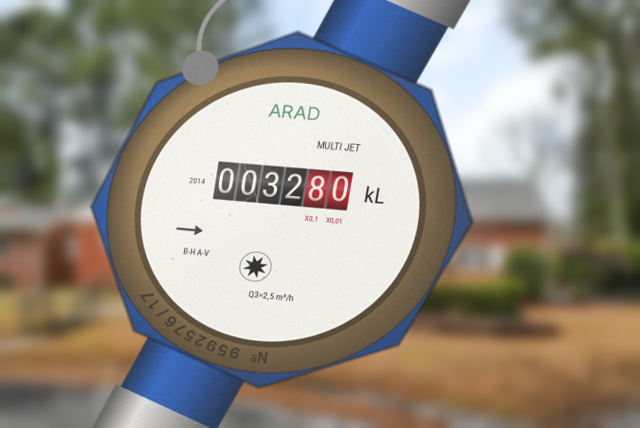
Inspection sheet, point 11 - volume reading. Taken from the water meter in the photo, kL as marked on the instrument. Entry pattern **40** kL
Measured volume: **32.80** kL
